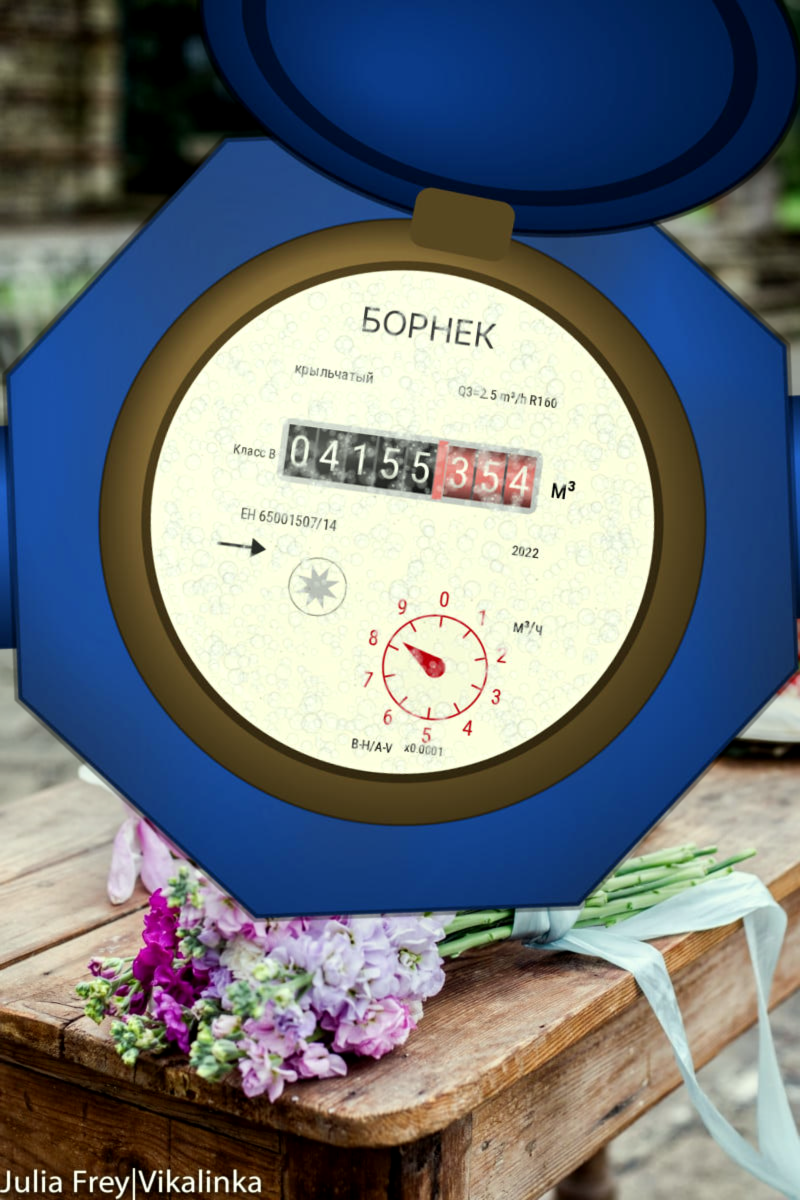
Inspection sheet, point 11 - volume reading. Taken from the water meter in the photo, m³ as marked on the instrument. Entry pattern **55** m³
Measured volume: **4155.3548** m³
